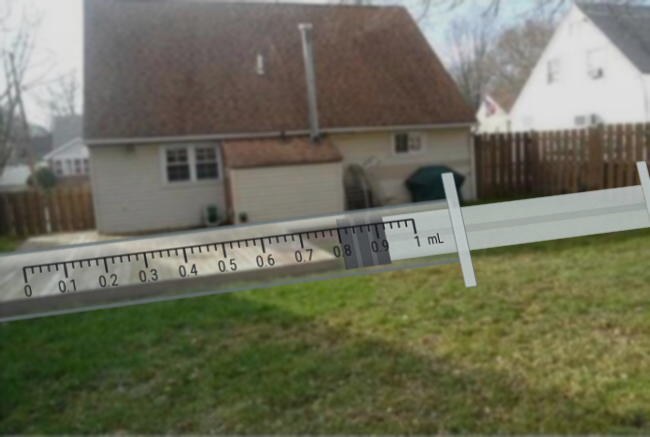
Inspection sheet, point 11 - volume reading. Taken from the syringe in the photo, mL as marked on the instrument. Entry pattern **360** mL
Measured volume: **0.8** mL
